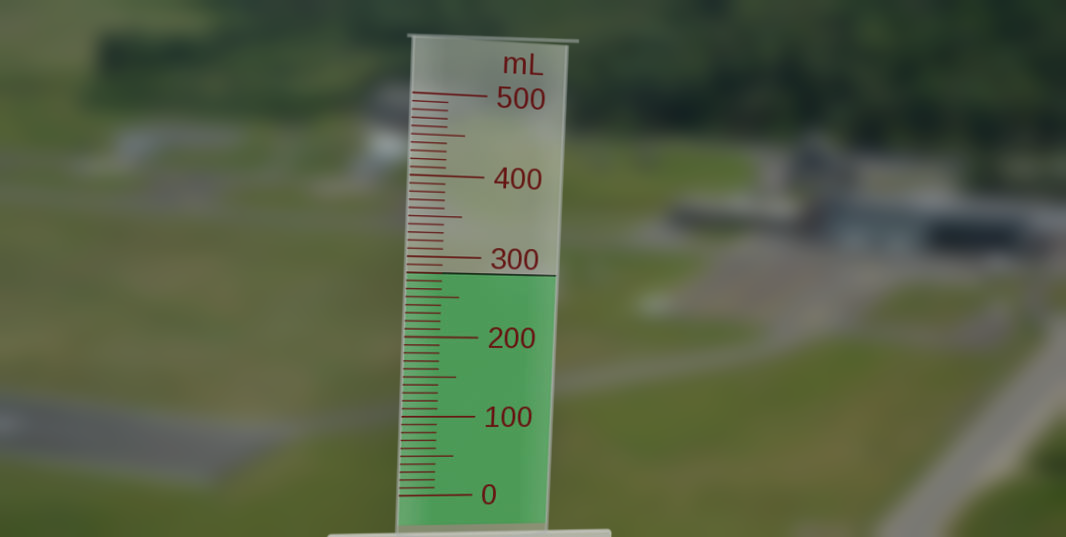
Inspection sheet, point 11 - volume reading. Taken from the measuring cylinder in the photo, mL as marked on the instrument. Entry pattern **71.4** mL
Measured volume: **280** mL
